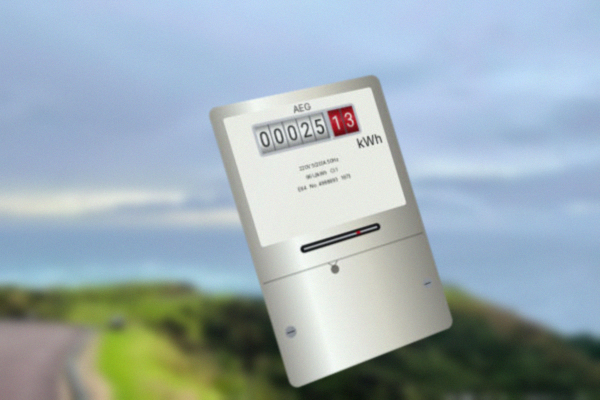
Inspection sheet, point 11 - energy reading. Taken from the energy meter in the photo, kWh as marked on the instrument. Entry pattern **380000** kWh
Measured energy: **25.13** kWh
